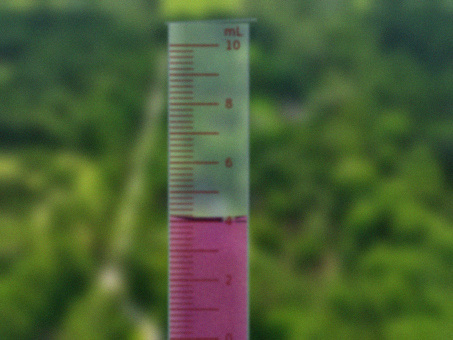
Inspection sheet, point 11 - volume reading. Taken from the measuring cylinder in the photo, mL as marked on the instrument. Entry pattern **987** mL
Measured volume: **4** mL
